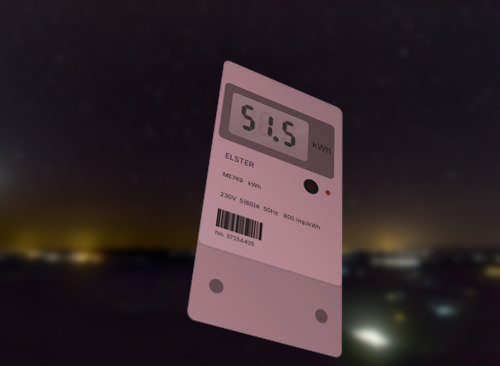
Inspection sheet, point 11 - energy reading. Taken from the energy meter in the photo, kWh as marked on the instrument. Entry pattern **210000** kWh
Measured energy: **51.5** kWh
